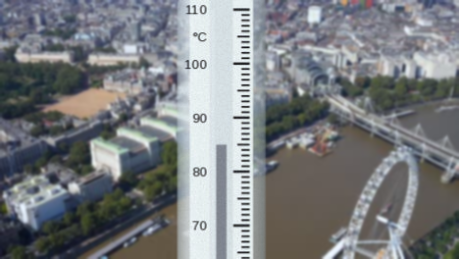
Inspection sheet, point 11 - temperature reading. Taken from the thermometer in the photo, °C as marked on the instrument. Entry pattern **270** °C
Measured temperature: **85** °C
